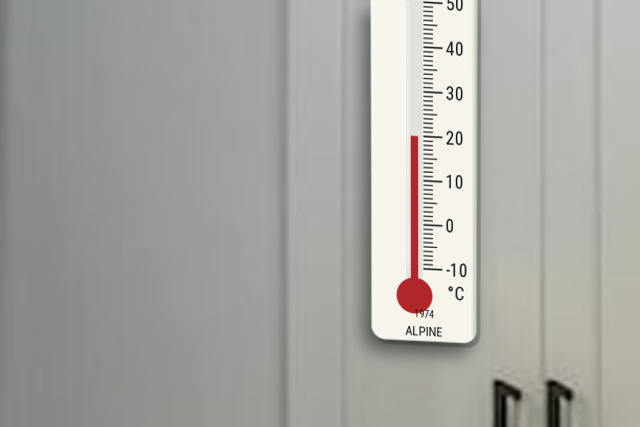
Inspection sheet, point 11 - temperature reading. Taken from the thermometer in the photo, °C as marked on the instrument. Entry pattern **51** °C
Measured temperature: **20** °C
